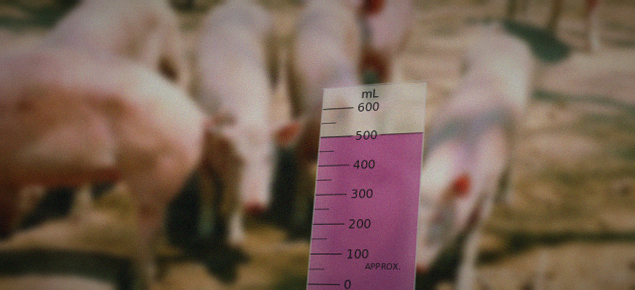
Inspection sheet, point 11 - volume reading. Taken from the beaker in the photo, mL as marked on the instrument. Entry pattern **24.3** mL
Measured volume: **500** mL
